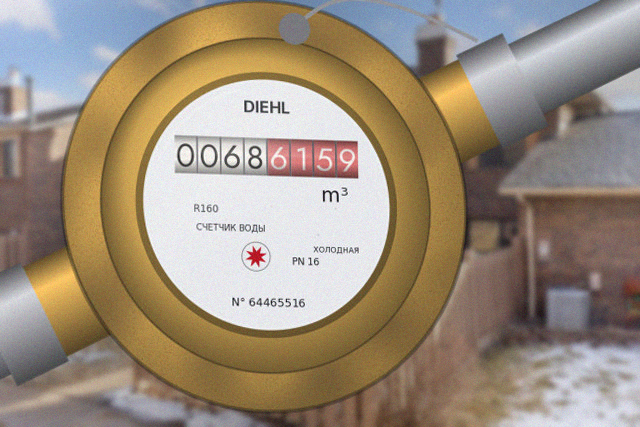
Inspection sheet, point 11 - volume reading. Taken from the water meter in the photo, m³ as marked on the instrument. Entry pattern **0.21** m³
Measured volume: **68.6159** m³
